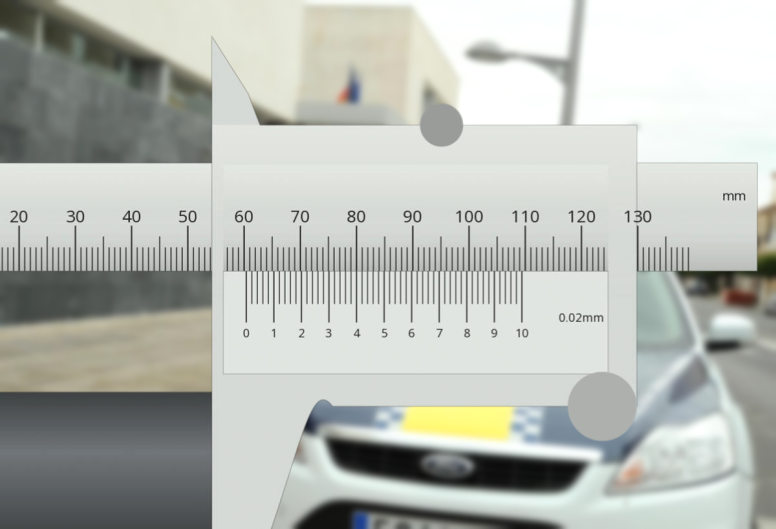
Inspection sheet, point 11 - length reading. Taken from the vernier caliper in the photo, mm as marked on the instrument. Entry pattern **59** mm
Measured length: **60.4** mm
